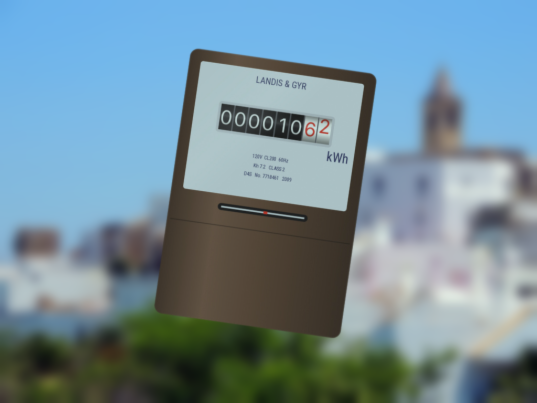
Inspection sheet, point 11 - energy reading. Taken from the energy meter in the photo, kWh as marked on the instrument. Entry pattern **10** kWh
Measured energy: **10.62** kWh
